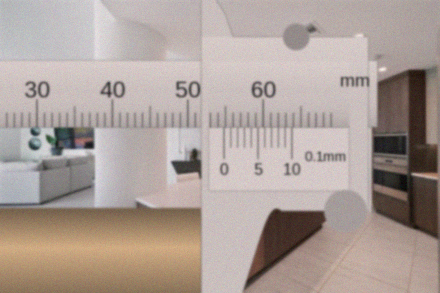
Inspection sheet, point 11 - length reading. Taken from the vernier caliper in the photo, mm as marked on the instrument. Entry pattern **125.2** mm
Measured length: **54.8** mm
